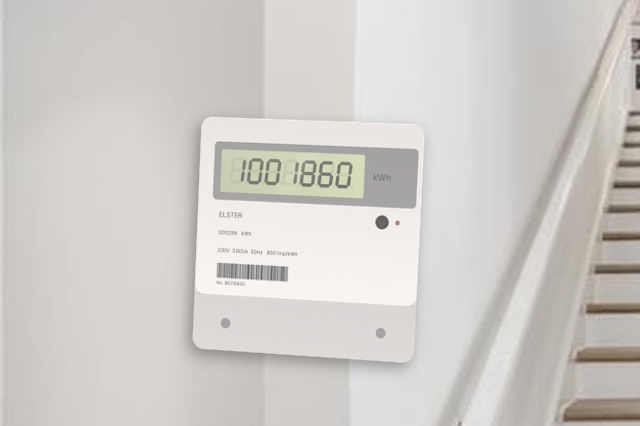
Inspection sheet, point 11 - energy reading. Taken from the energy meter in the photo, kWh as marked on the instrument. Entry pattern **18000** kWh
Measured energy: **1001860** kWh
